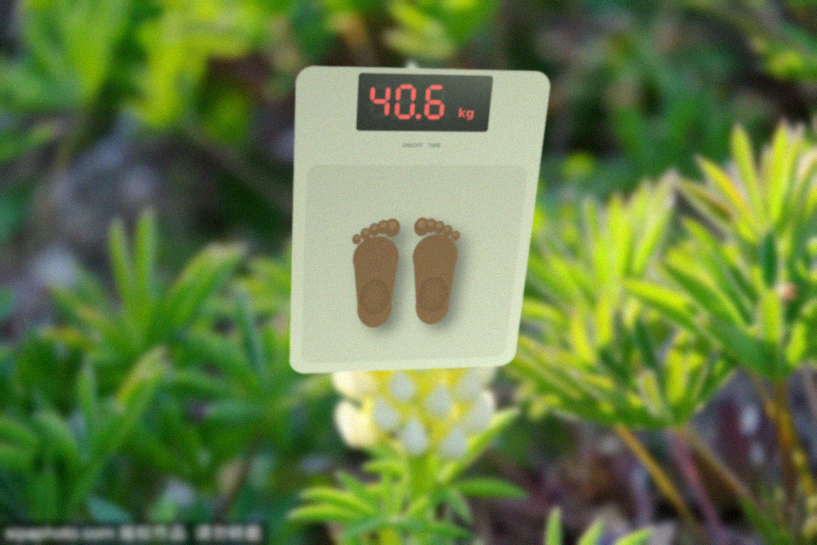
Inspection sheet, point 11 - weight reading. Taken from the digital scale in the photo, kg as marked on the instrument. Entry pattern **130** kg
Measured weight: **40.6** kg
